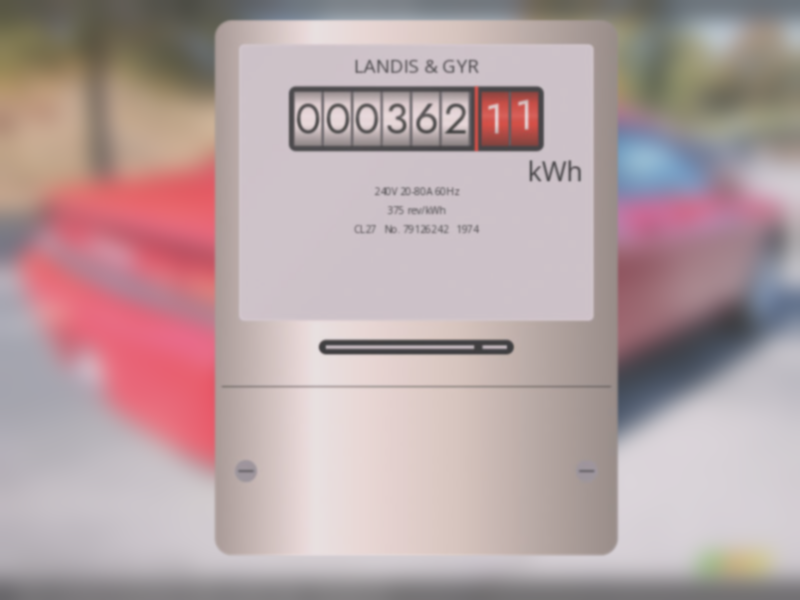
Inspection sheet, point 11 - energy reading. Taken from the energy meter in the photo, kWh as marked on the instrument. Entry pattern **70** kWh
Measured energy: **362.11** kWh
